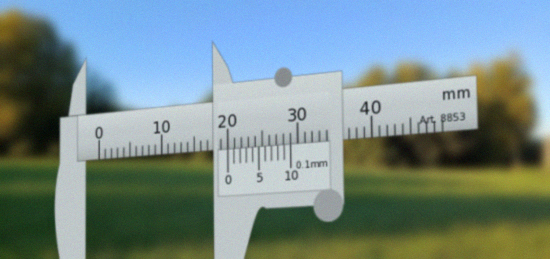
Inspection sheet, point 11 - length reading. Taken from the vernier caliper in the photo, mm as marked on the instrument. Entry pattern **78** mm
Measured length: **20.0** mm
